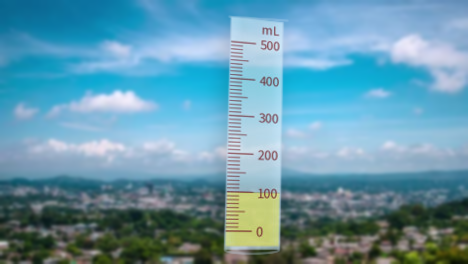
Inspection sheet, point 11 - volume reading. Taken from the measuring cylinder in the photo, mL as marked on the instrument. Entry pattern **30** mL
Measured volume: **100** mL
